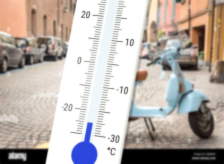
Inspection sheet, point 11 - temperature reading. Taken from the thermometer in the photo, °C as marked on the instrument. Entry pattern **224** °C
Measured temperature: **-25** °C
